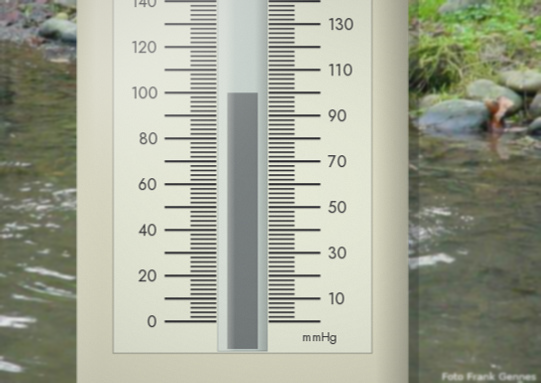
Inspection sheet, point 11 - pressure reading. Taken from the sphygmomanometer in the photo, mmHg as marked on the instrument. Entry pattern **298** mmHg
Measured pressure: **100** mmHg
